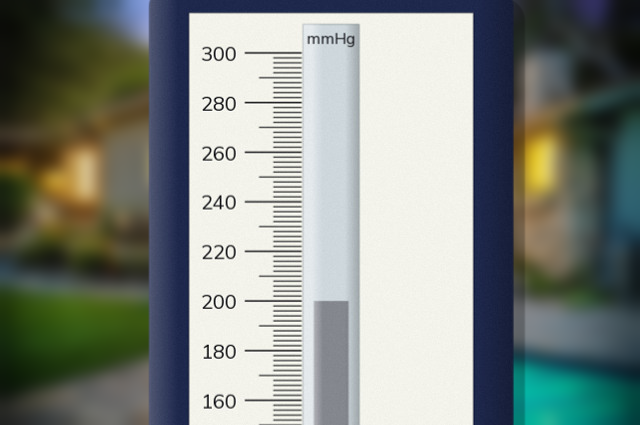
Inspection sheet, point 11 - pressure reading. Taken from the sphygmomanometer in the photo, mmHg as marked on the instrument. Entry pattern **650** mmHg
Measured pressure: **200** mmHg
